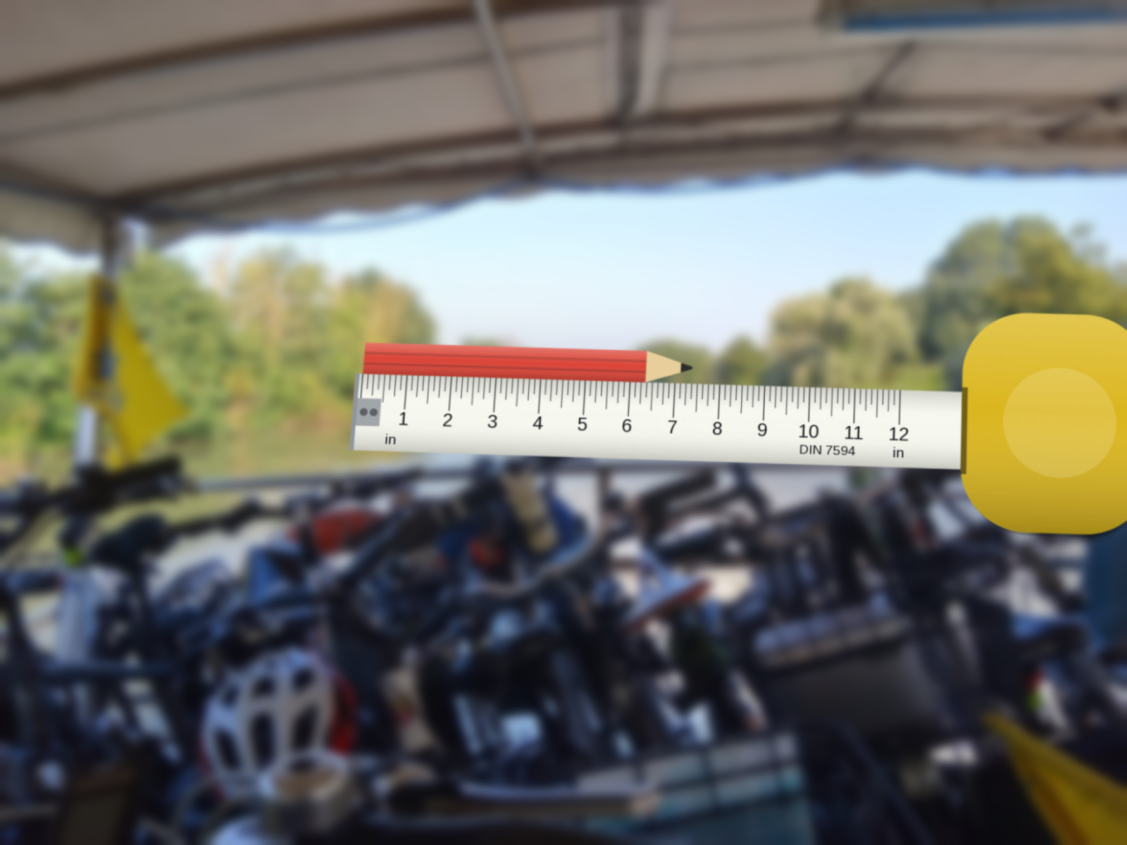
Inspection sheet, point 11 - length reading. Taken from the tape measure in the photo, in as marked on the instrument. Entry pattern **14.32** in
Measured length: **7.375** in
